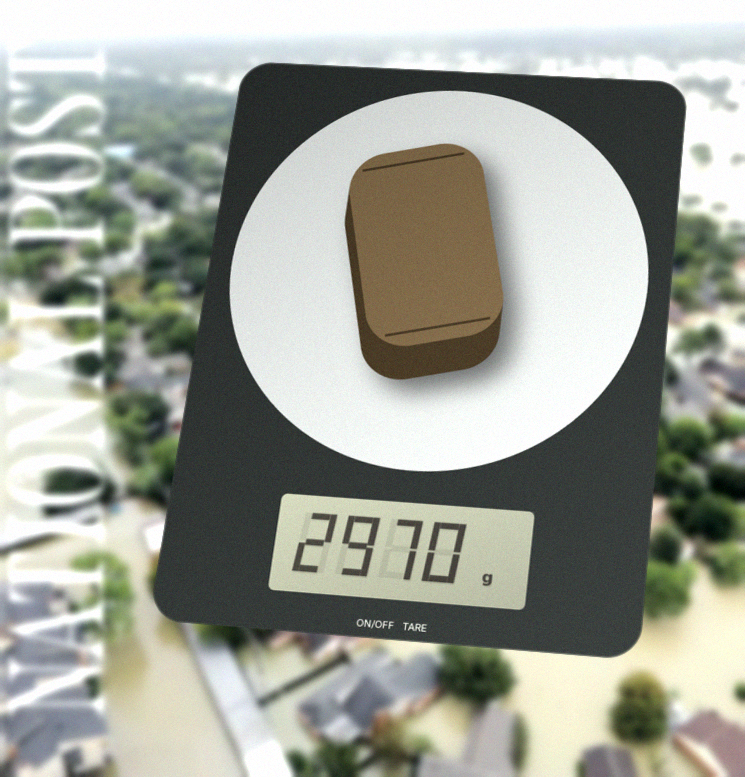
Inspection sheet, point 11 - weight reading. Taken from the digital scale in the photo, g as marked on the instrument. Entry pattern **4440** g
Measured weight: **2970** g
